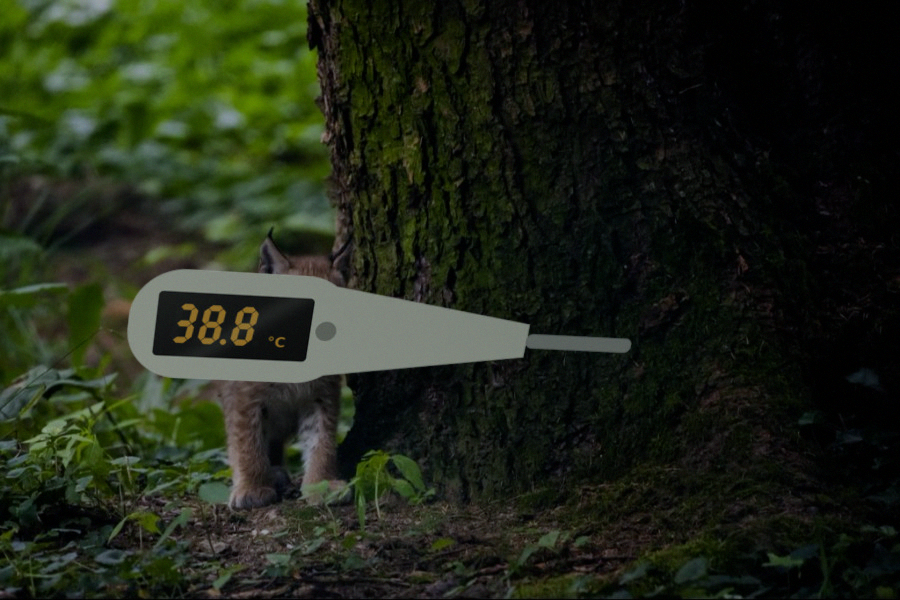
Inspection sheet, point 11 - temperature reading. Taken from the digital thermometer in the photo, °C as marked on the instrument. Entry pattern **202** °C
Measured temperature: **38.8** °C
